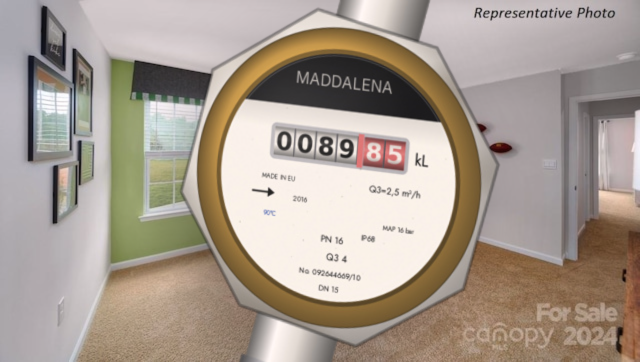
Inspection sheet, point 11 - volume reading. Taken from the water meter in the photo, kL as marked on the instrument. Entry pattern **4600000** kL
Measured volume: **89.85** kL
